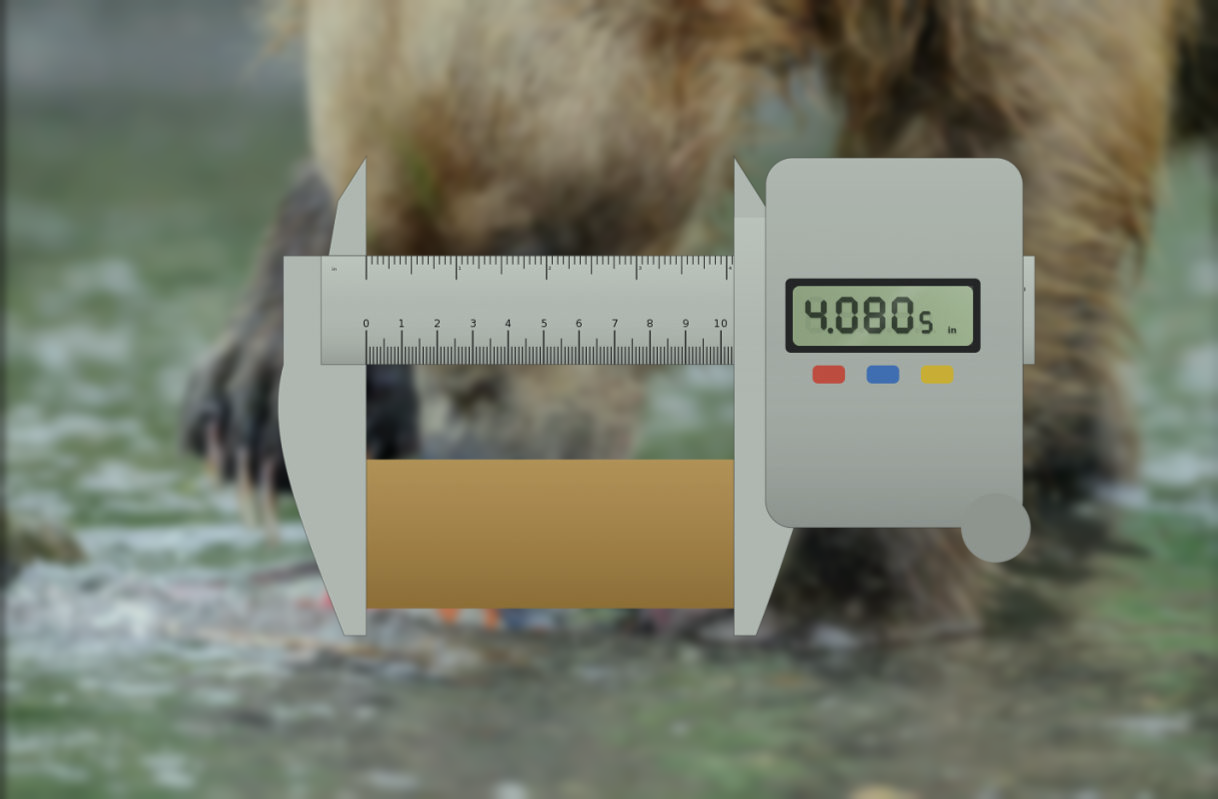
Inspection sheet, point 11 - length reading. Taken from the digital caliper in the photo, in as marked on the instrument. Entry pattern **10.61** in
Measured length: **4.0805** in
